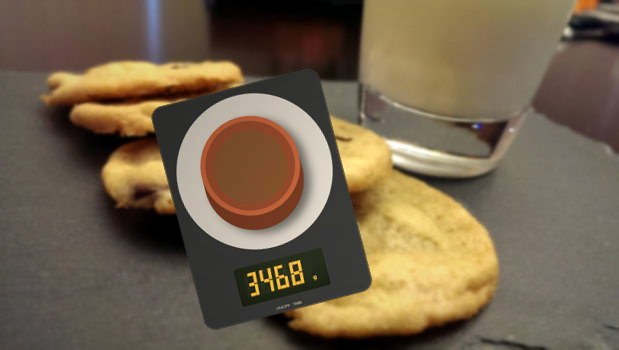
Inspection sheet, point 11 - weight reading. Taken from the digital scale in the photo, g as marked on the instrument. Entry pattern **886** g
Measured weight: **3468** g
